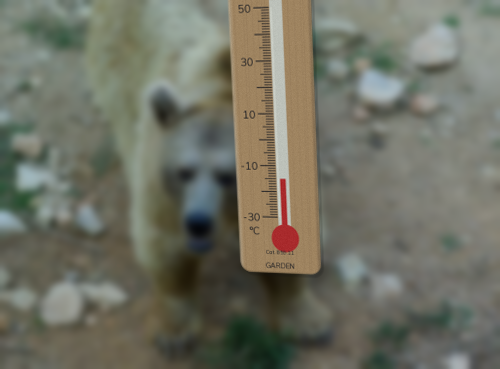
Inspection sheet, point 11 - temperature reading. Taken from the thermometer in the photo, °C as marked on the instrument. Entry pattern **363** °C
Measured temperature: **-15** °C
